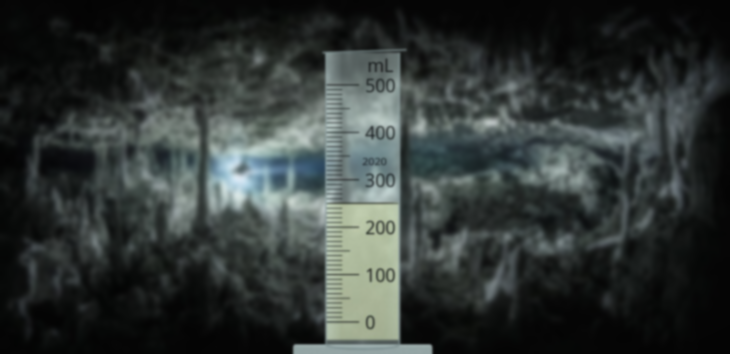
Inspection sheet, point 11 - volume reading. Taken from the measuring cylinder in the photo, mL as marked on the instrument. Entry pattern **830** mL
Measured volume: **250** mL
